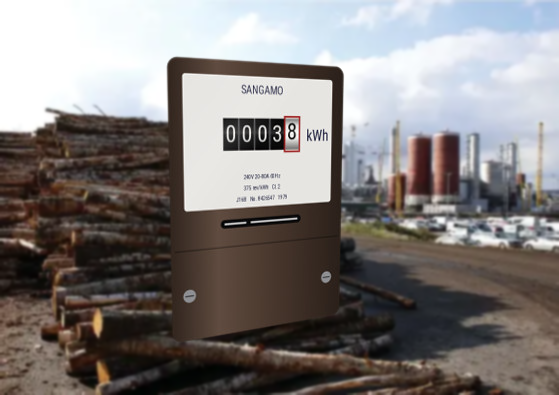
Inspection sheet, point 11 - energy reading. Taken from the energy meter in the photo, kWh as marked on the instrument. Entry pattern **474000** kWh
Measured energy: **3.8** kWh
